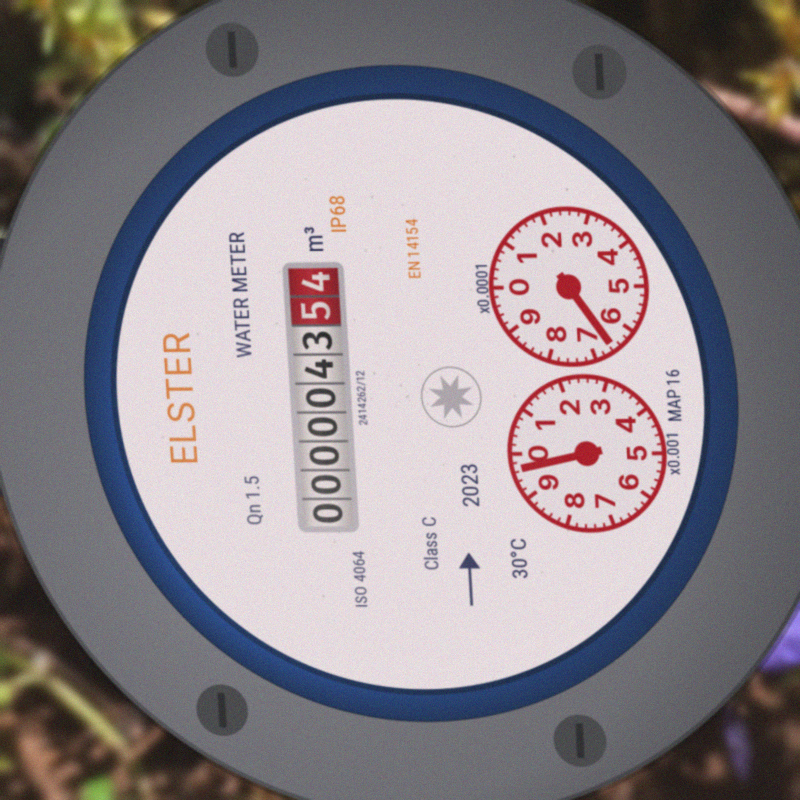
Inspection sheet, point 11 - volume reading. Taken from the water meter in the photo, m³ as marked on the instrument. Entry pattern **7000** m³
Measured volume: **43.5396** m³
